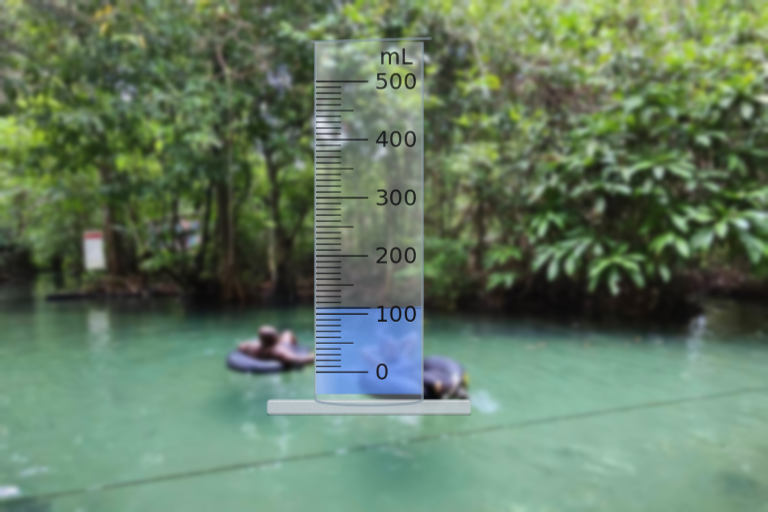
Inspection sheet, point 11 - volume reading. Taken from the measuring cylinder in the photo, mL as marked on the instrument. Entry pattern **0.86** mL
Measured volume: **110** mL
